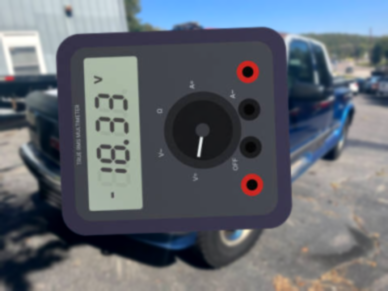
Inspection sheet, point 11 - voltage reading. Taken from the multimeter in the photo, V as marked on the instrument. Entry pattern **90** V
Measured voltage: **-18.33** V
